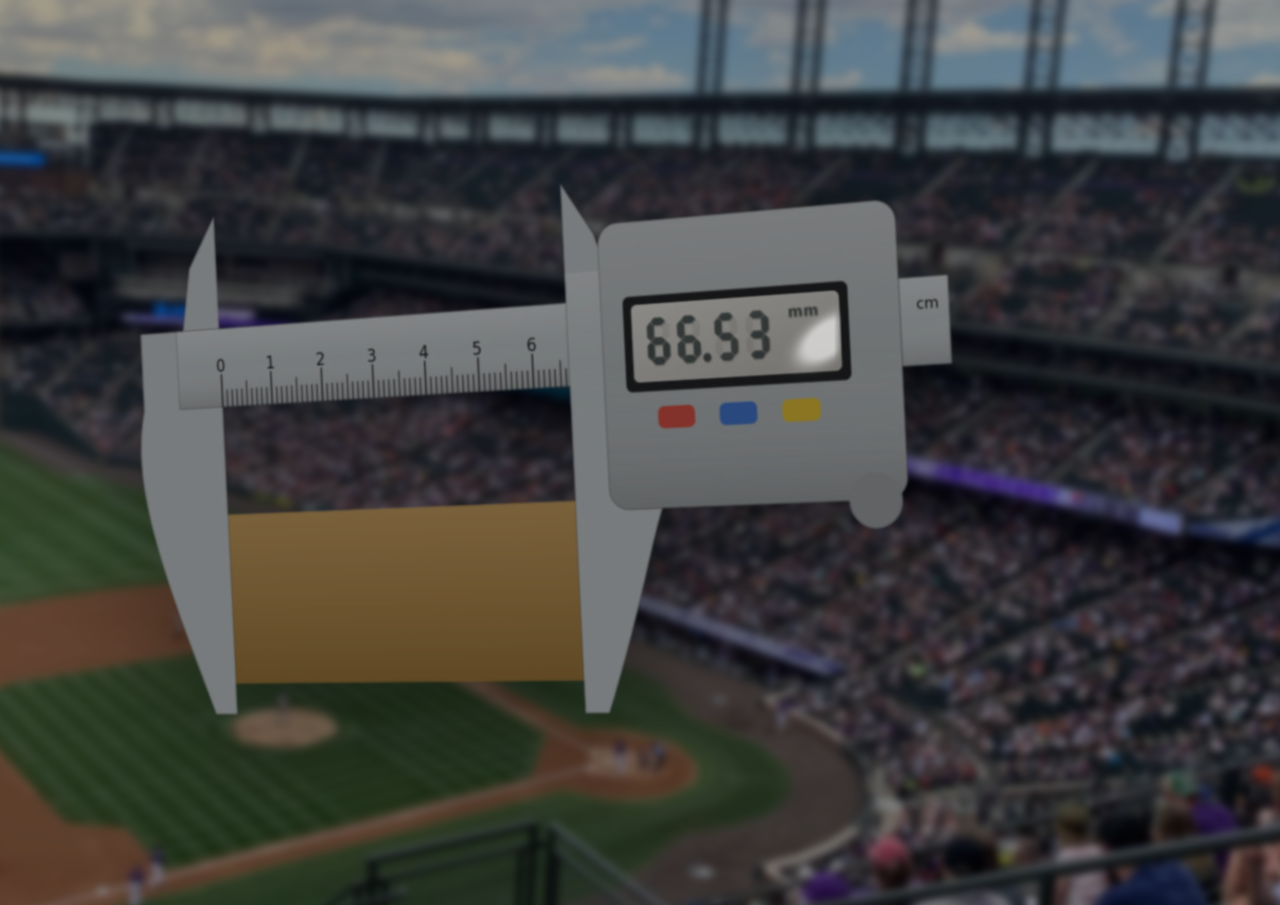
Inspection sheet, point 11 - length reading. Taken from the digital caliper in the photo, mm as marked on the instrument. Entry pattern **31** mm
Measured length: **66.53** mm
